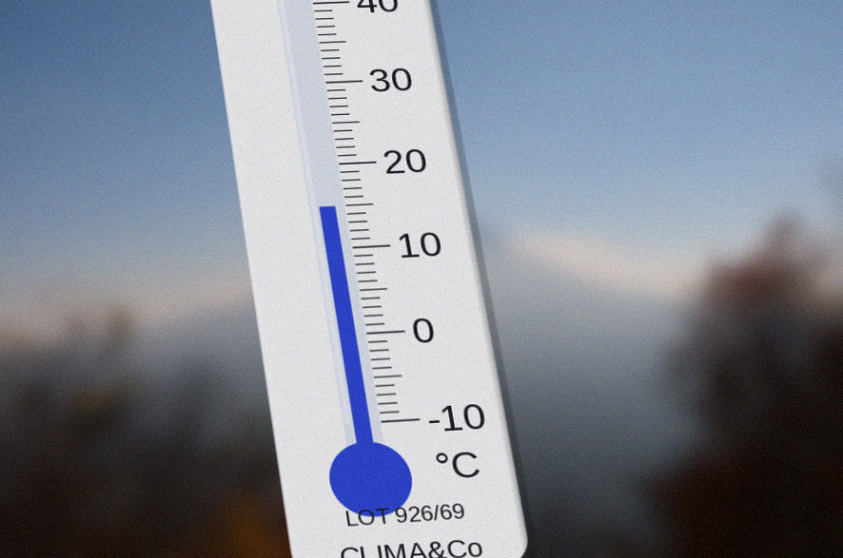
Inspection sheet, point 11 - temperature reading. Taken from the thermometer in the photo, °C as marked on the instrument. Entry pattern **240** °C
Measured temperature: **15** °C
